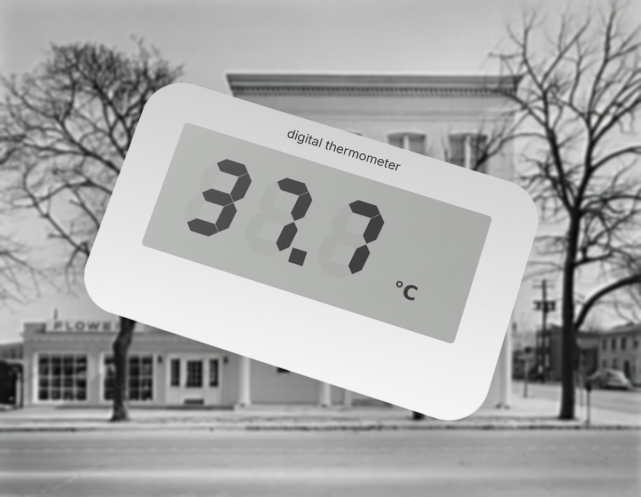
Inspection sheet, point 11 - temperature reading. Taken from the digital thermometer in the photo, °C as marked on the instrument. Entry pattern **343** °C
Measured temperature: **37.7** °C
